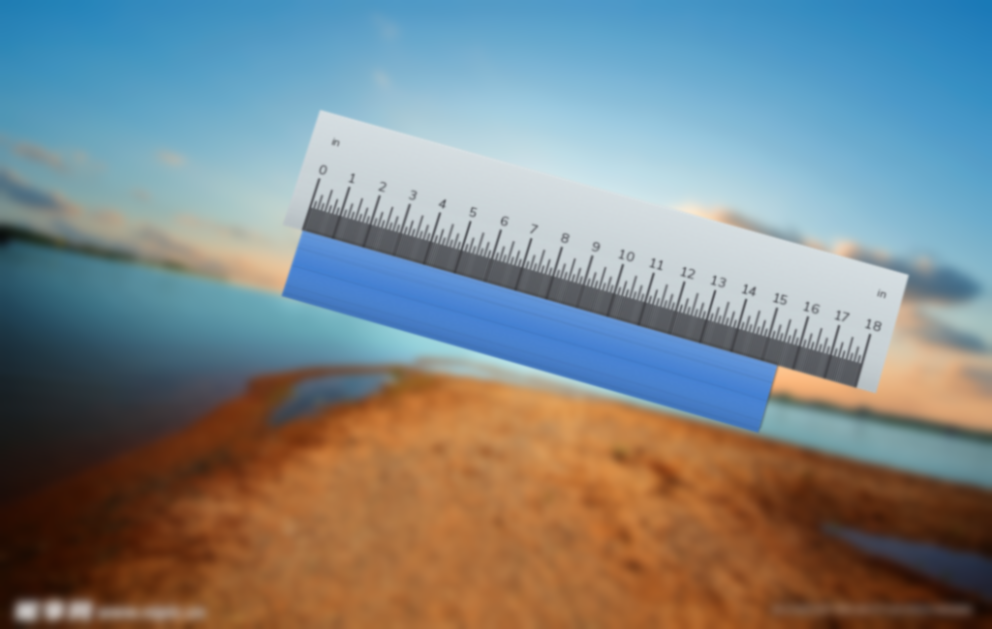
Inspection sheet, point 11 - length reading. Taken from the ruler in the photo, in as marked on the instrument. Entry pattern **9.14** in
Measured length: **15.5** in
